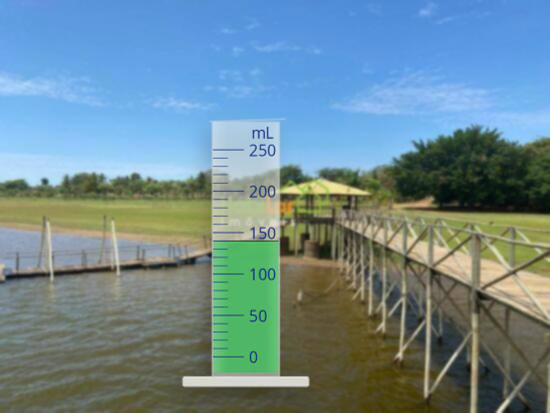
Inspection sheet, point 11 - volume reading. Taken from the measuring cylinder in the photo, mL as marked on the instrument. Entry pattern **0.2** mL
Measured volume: **140** mL
